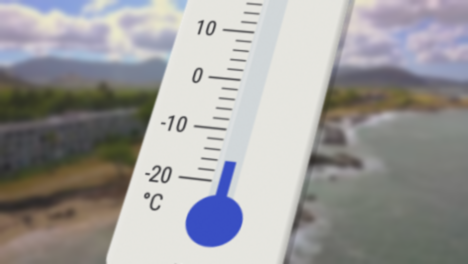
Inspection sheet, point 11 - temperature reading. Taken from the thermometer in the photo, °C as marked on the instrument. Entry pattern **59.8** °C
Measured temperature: **-16** °C
